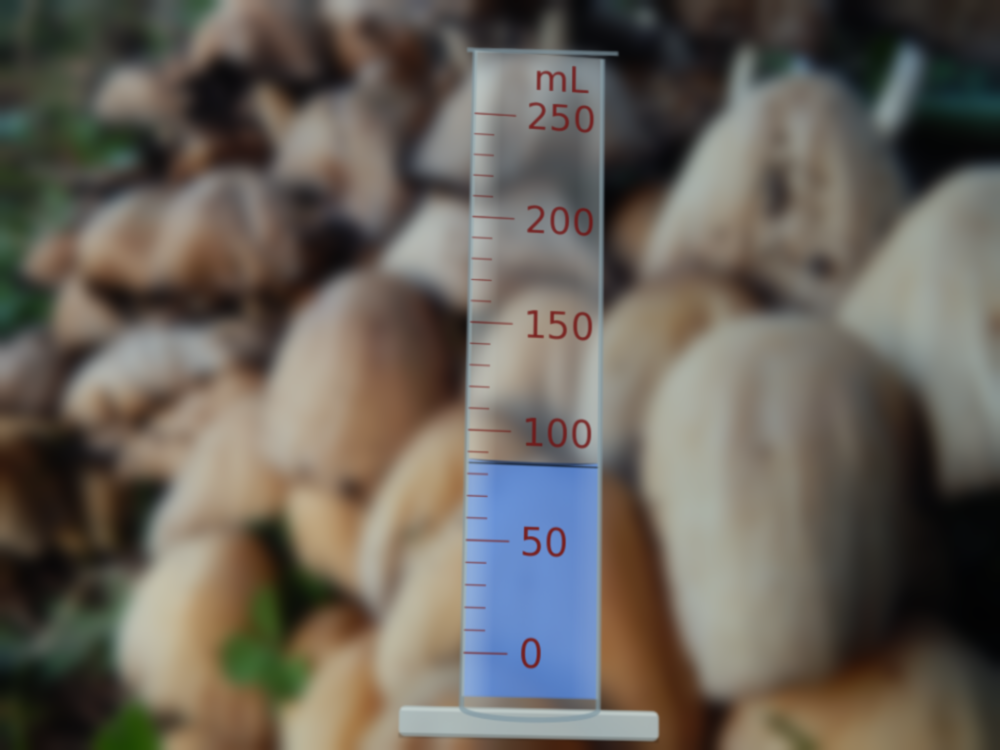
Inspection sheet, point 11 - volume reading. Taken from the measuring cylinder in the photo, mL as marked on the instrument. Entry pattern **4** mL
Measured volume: **85** mL
